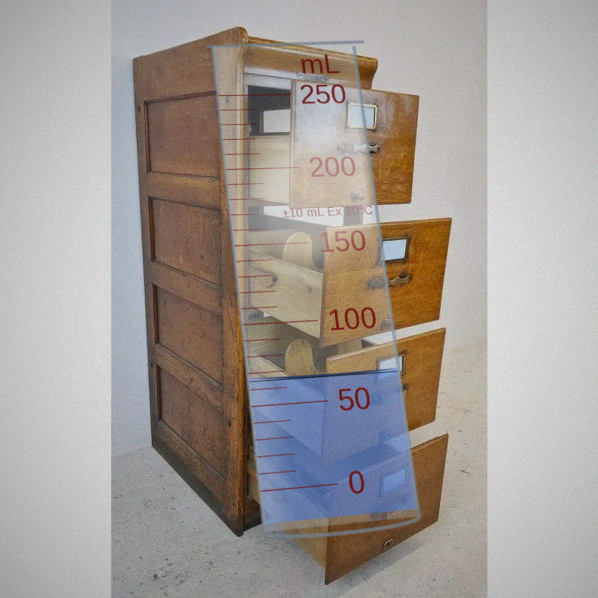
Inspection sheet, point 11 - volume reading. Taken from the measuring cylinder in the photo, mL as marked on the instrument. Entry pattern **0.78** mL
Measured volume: **65** mL
